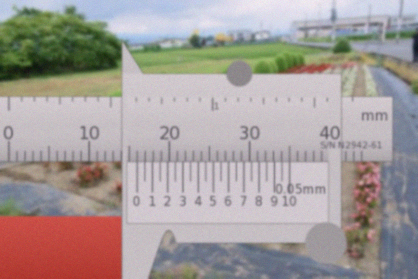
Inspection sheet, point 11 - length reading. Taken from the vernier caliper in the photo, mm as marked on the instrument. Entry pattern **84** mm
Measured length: **16.0** mm
